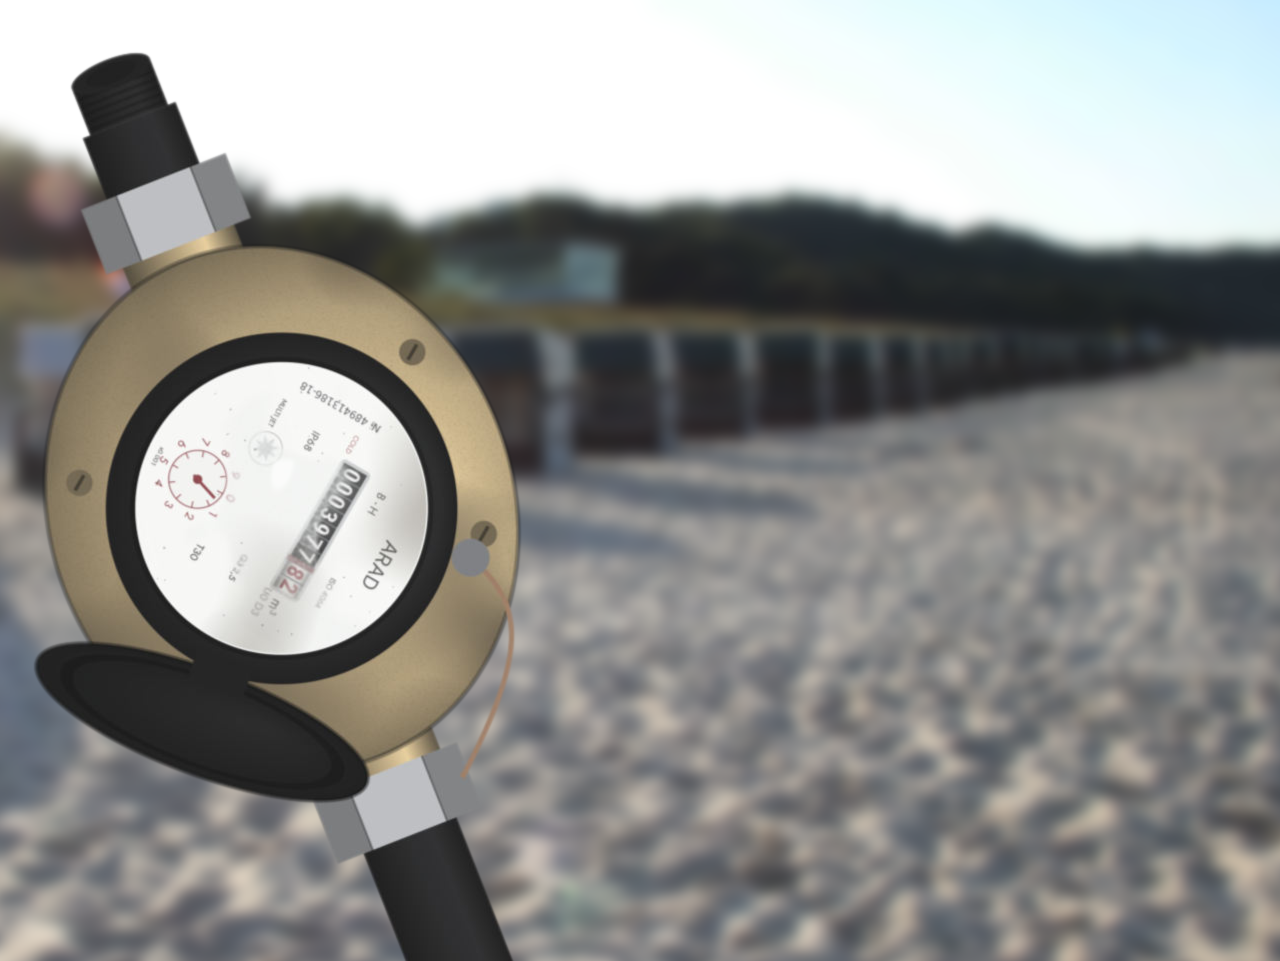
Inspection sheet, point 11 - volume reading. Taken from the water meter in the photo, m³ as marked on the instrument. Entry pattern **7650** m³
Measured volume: **3977.820** m³
